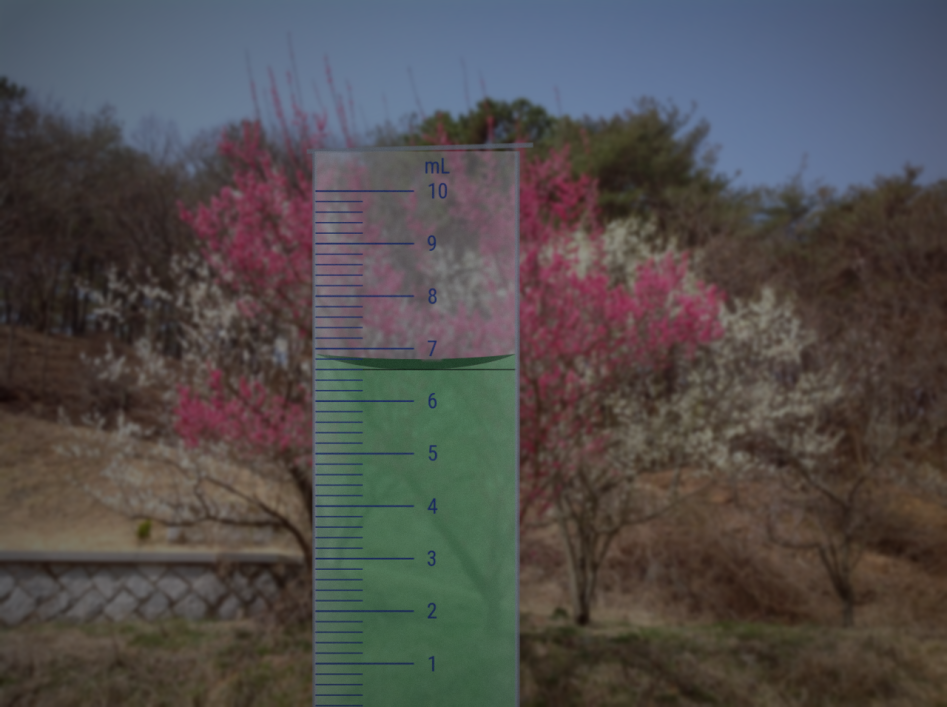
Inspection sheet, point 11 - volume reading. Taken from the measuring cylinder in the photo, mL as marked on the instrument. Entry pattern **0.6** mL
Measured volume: **6.6** mL
